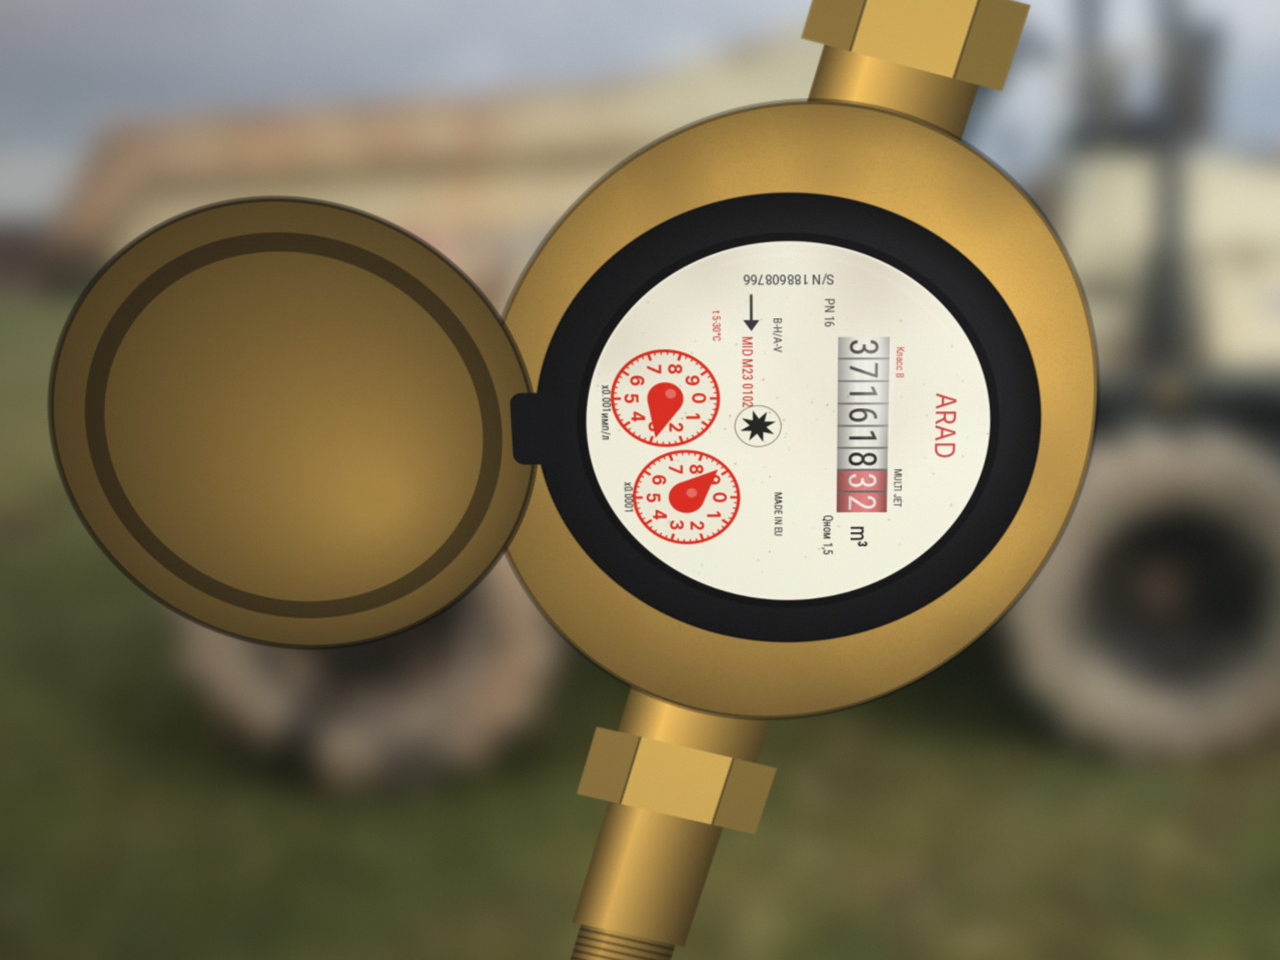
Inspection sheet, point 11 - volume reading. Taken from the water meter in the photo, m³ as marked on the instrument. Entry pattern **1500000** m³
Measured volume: **371618.3228** m³
